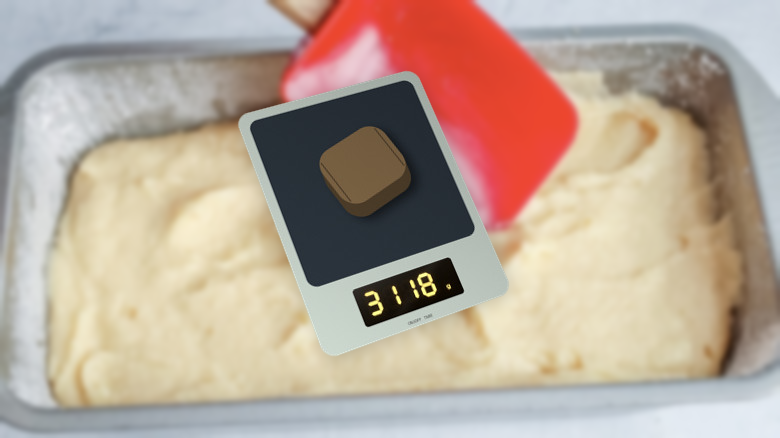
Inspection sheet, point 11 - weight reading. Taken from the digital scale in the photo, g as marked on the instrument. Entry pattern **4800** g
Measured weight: **3118** g
